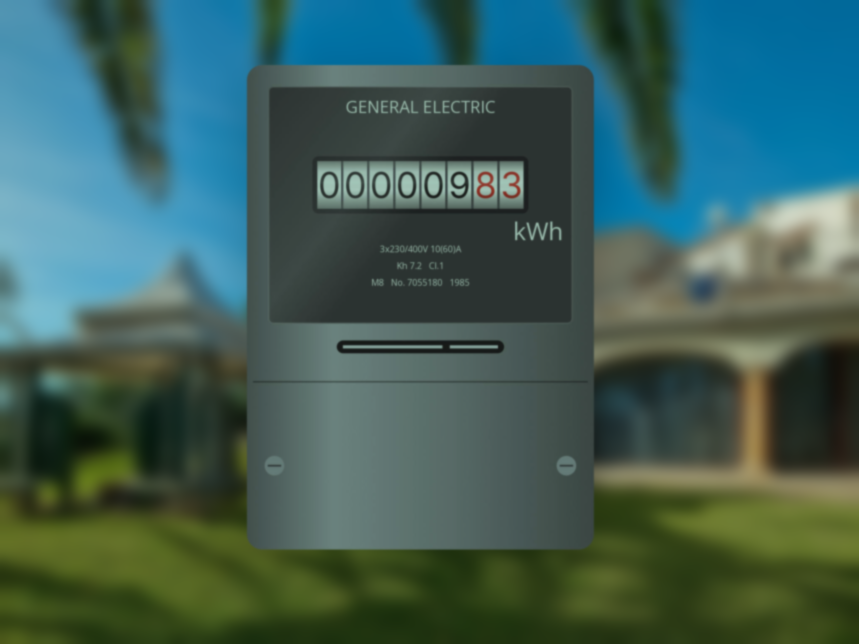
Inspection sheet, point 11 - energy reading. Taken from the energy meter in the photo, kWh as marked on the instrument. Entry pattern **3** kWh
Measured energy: **9.83** kWh
